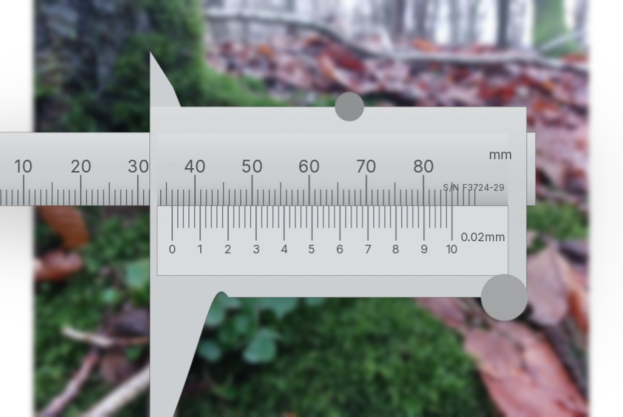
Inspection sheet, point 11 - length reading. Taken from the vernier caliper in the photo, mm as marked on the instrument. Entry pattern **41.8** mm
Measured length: **36.0** mm
